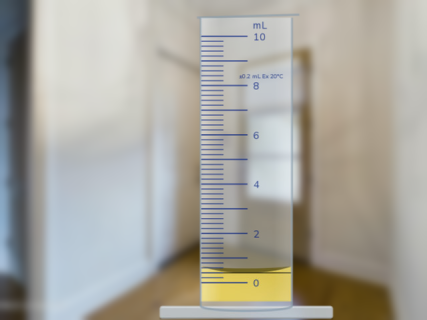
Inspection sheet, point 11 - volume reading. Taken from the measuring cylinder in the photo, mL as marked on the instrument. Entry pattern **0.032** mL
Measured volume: **0.4** mL
